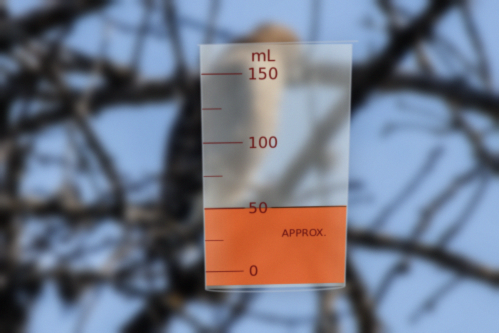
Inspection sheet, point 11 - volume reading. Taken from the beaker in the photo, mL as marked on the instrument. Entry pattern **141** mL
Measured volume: **50** mL
